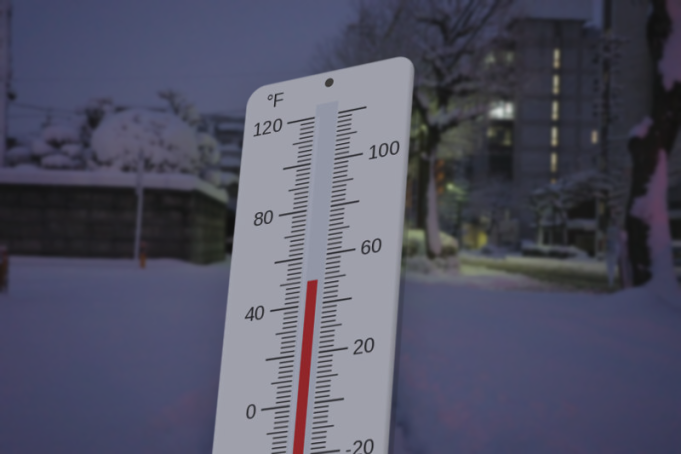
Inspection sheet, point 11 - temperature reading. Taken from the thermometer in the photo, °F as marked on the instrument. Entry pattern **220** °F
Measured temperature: **50** °F
